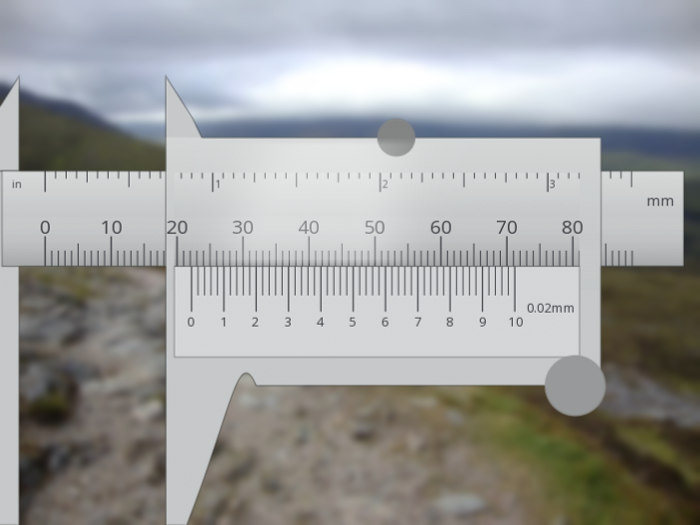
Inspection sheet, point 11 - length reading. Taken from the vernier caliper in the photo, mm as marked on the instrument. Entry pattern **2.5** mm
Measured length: **22.2** mm
